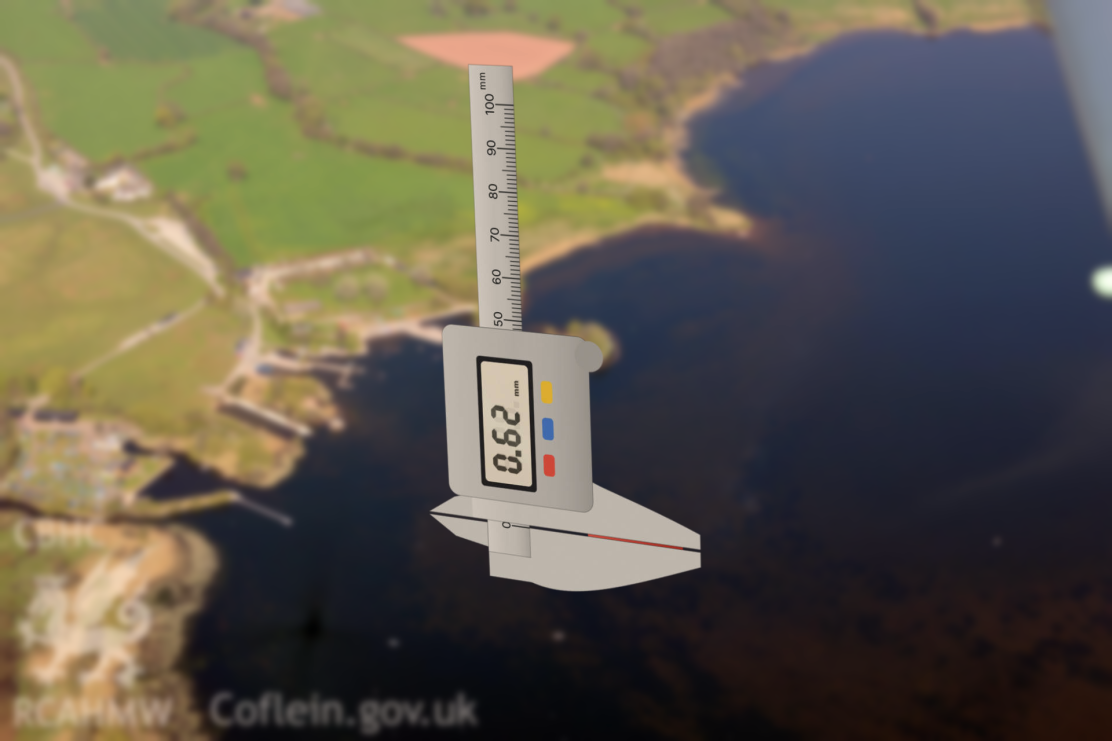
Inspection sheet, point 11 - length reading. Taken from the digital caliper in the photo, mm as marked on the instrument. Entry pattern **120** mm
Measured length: **0.62** mm
